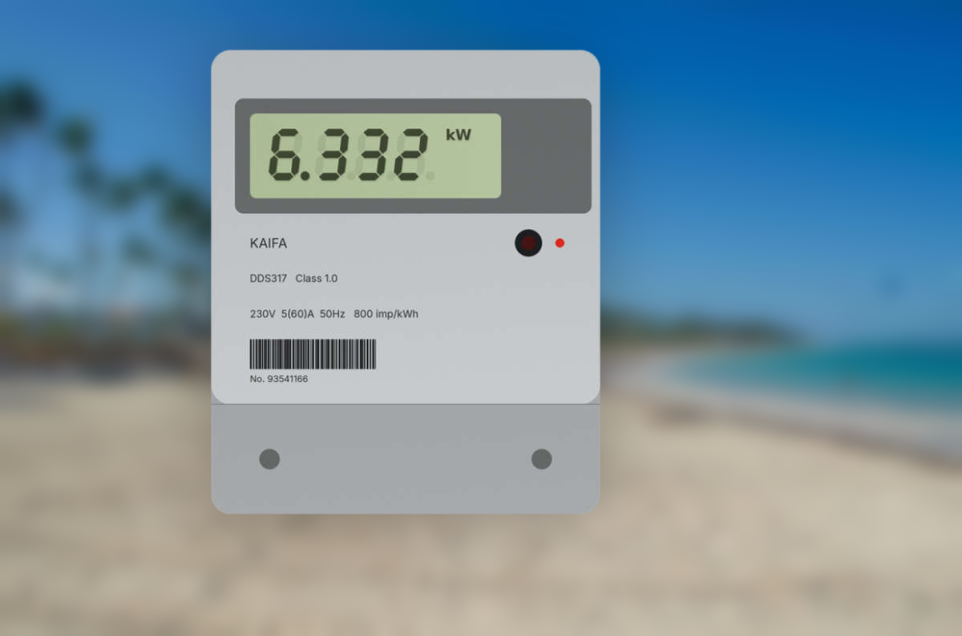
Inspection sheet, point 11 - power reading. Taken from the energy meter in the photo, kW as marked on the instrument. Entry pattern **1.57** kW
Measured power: **6.332** kW
